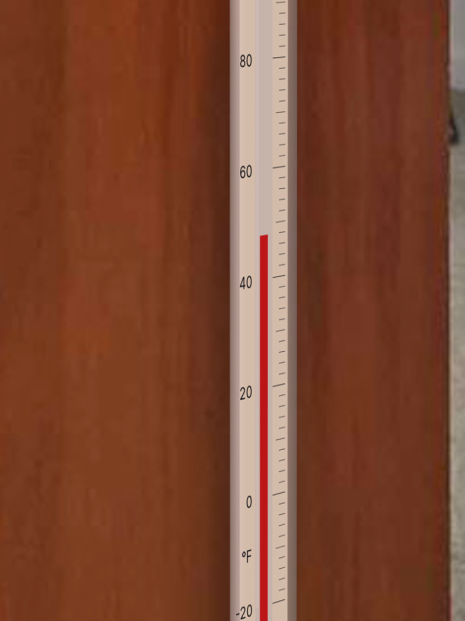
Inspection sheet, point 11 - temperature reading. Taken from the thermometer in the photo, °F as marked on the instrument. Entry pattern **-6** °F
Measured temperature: **48** °F
